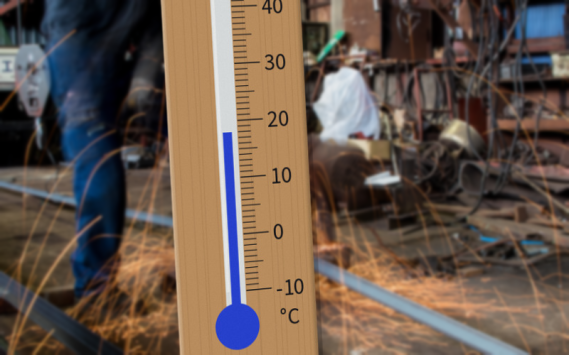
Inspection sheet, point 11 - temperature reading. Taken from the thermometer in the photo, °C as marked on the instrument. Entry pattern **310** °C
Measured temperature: **18** °C
